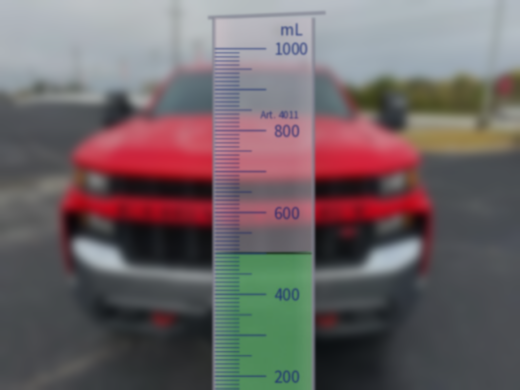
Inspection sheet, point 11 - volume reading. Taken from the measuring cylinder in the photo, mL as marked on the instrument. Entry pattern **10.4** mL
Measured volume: **500** mL
